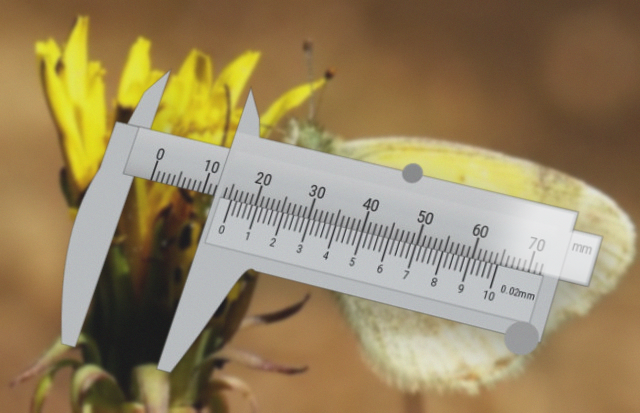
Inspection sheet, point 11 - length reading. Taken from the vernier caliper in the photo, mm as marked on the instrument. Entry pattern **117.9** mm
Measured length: **15.5** mm
